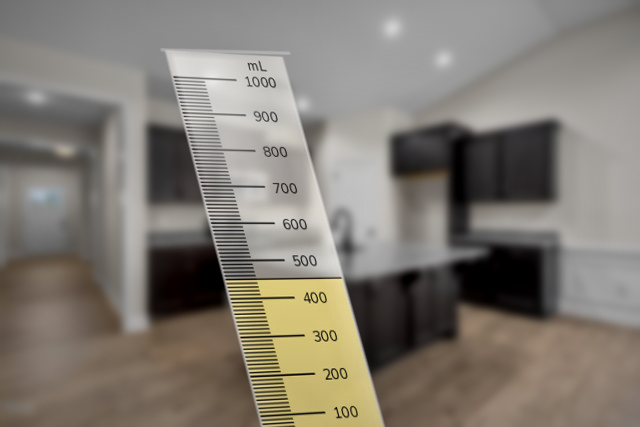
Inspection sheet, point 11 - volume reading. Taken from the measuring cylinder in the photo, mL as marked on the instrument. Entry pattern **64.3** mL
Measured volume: **450** mL
